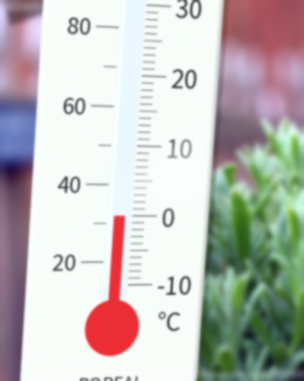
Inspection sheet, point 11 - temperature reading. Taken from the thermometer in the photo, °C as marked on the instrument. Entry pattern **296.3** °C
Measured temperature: **0** °C
